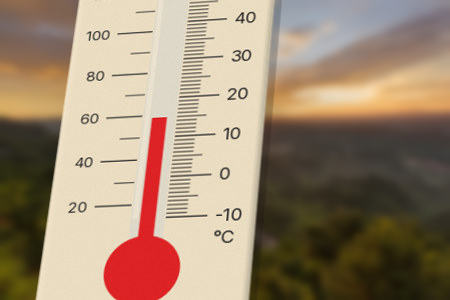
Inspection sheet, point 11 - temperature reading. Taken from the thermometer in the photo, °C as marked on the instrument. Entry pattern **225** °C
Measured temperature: **15** °C
